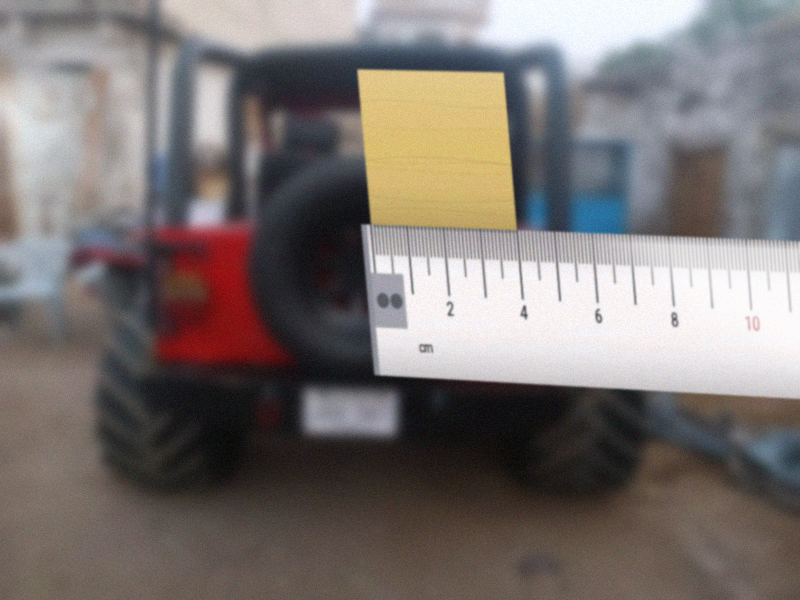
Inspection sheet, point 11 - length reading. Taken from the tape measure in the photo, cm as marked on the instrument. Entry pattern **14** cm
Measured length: **4** cm
